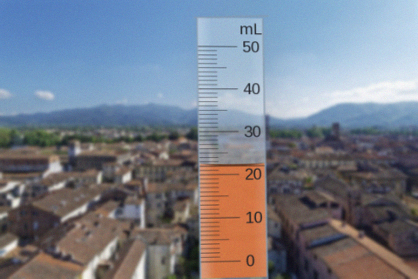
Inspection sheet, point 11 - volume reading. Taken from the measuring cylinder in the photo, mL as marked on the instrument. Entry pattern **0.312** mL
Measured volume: **22** mL
